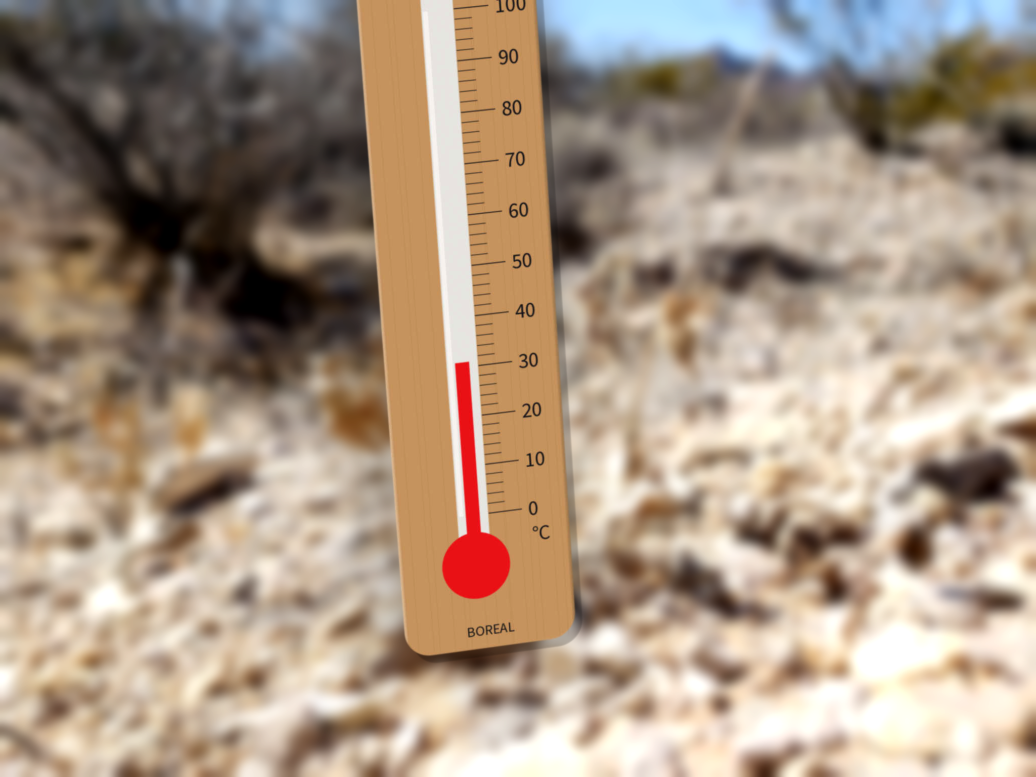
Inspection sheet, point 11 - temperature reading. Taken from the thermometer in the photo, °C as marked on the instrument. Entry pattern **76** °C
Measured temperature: **31** °C
